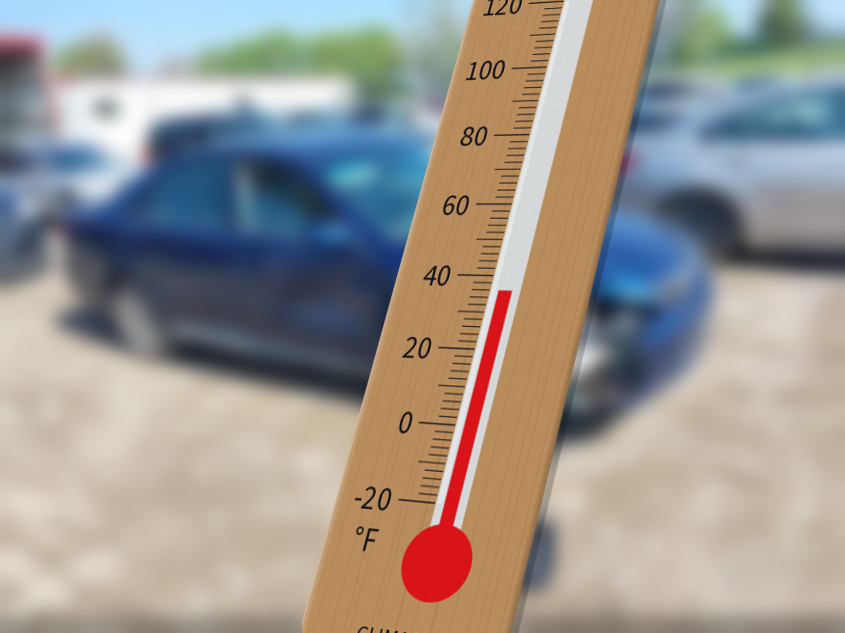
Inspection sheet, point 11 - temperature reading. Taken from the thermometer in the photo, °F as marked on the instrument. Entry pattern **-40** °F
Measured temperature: **36** °F
